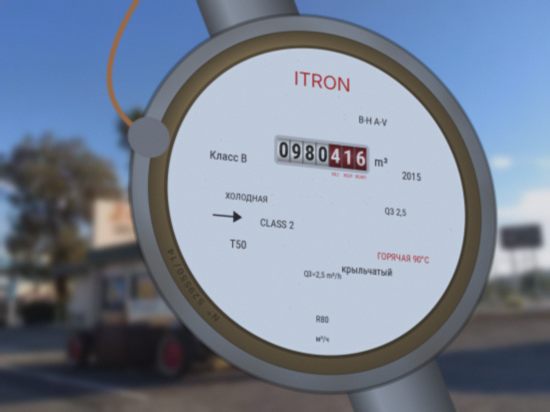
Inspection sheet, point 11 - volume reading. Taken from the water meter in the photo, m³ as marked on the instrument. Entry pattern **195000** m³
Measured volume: **980.416** m³
